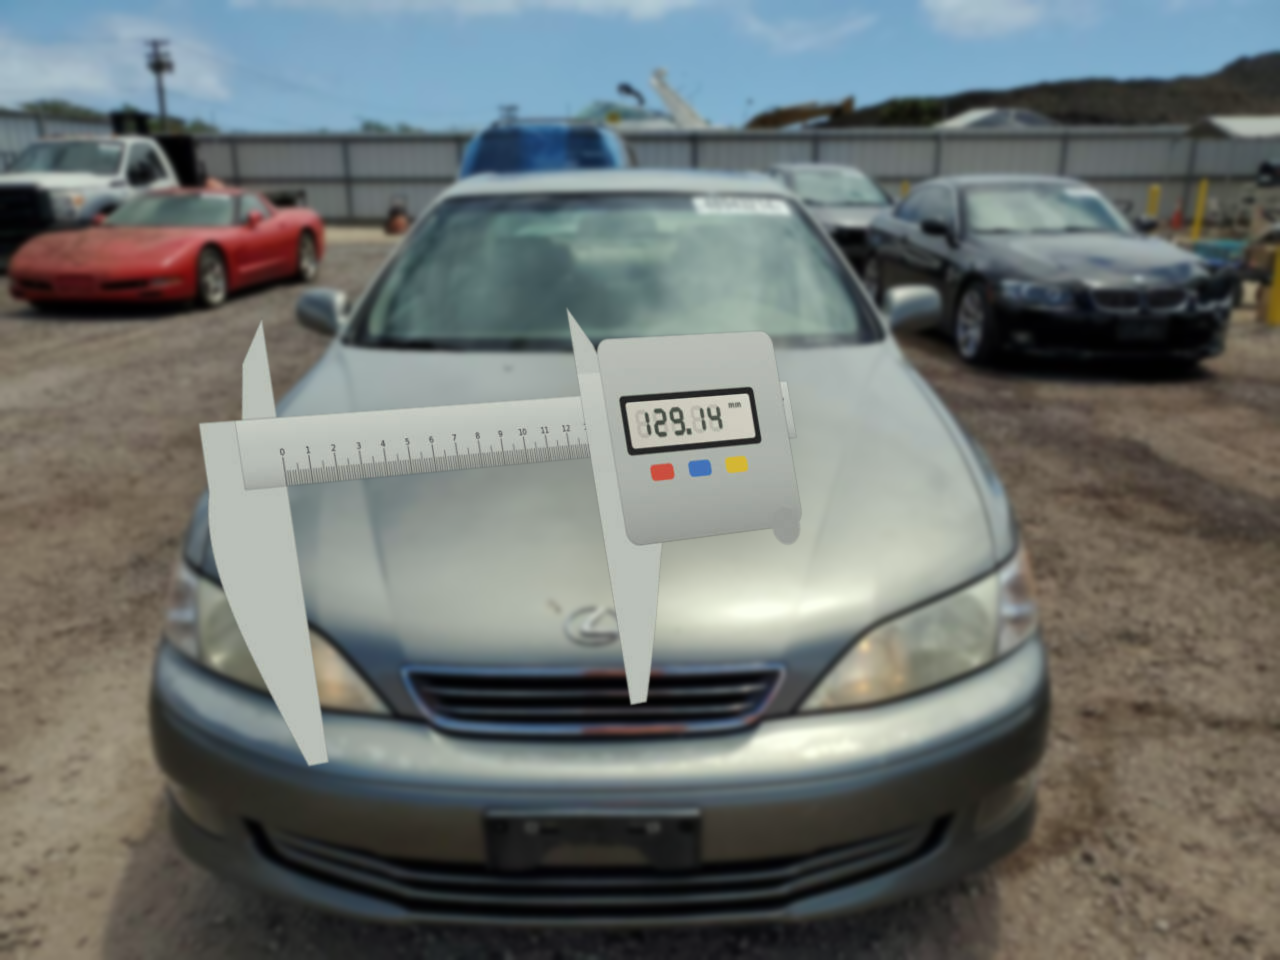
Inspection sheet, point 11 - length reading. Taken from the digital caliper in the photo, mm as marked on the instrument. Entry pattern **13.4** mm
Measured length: **129.14** mm
